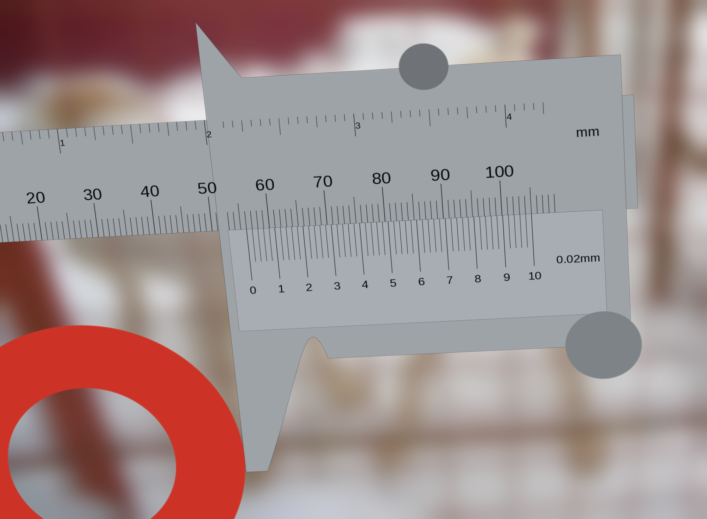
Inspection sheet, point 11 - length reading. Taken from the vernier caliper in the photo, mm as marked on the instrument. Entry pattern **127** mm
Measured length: **56.0** mm
